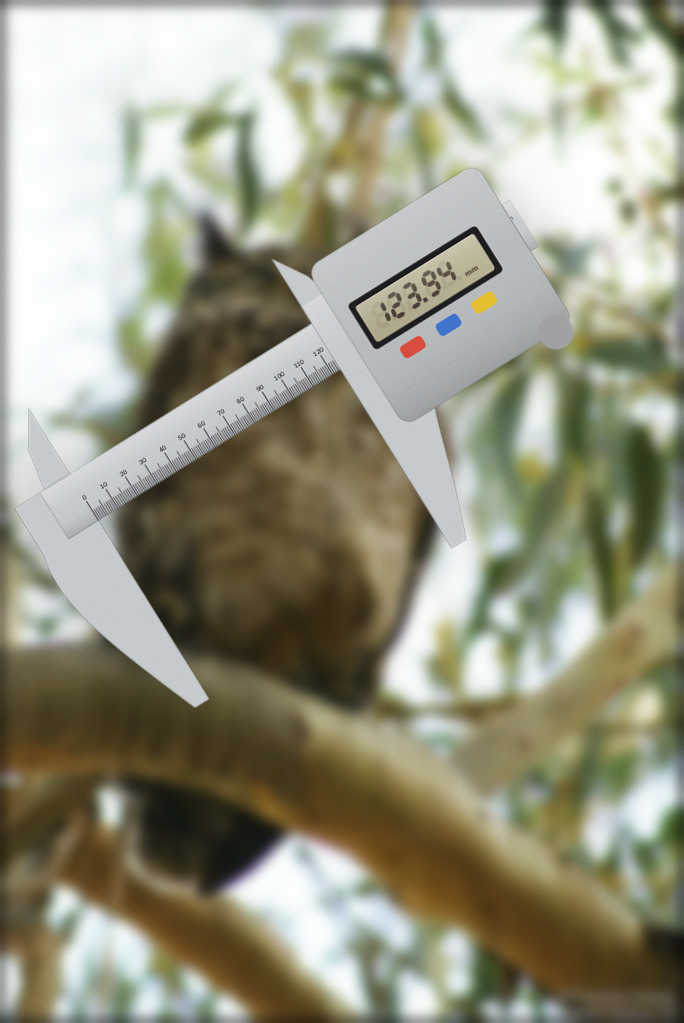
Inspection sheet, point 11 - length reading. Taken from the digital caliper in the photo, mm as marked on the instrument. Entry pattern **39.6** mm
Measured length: **123.94** mm
